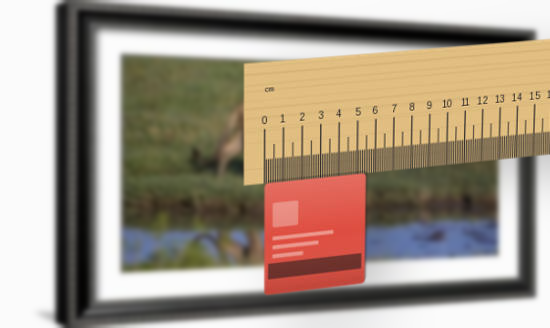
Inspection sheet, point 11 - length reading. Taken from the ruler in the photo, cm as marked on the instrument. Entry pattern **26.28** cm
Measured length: **5.5** cm
